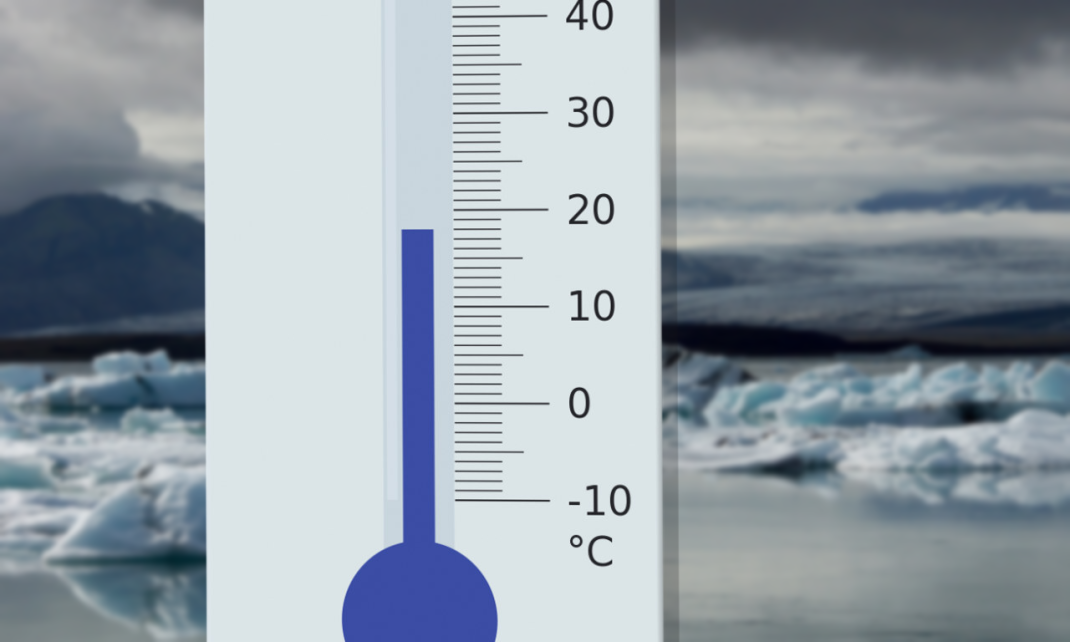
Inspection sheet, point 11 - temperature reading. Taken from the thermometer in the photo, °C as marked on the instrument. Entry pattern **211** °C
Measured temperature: **18** °C
